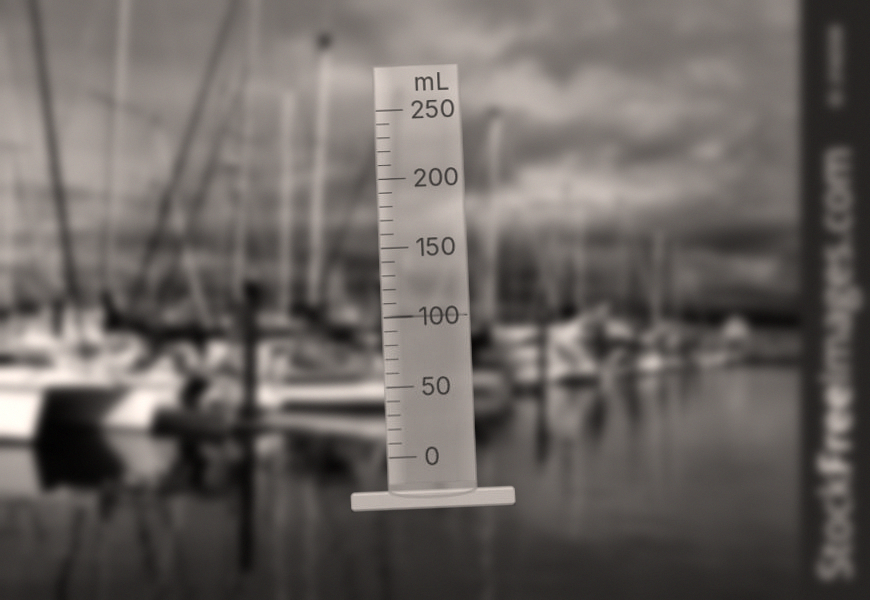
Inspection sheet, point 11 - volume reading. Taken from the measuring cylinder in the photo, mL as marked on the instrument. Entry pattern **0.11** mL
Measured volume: **100** mL
